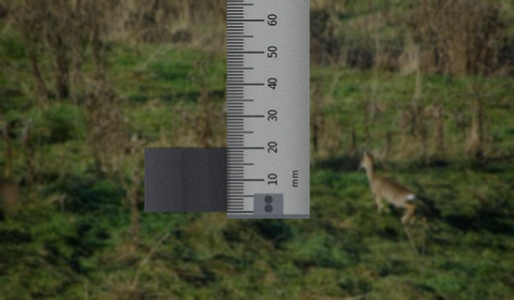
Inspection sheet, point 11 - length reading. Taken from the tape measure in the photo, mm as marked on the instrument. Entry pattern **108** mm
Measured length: **20** mm
